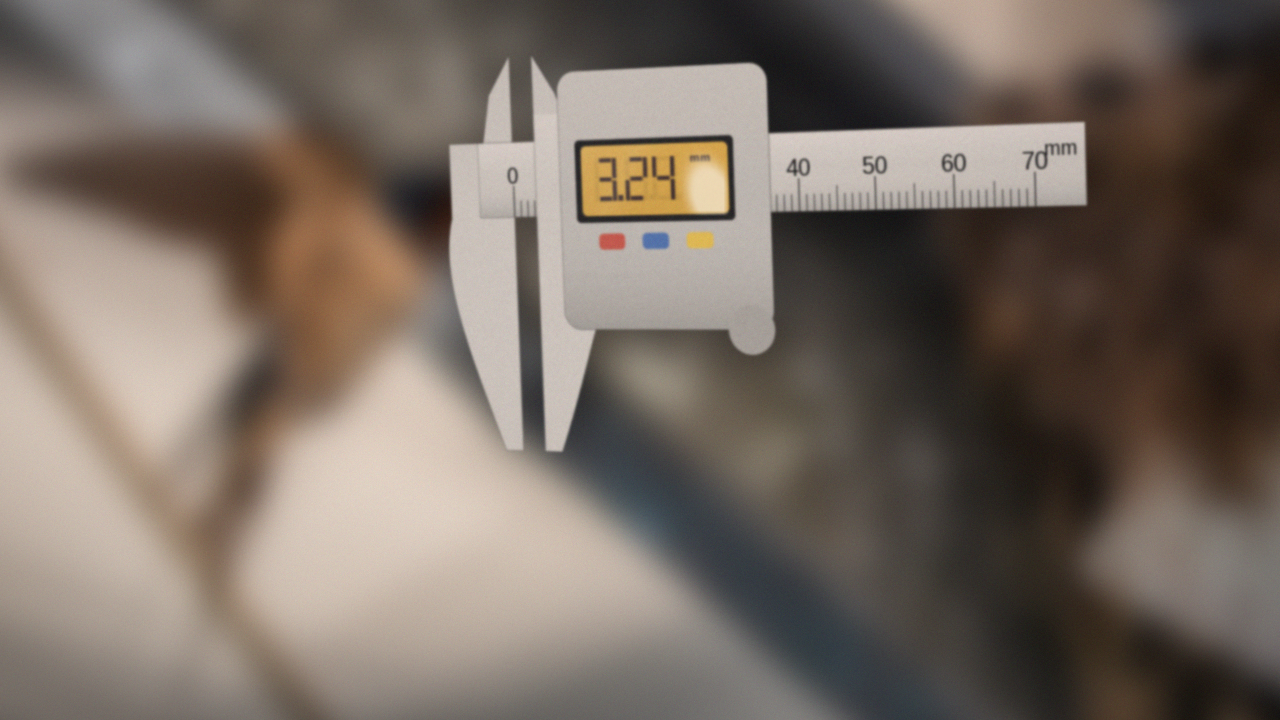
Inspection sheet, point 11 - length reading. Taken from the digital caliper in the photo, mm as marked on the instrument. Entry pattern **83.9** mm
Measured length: **3.24** mm
